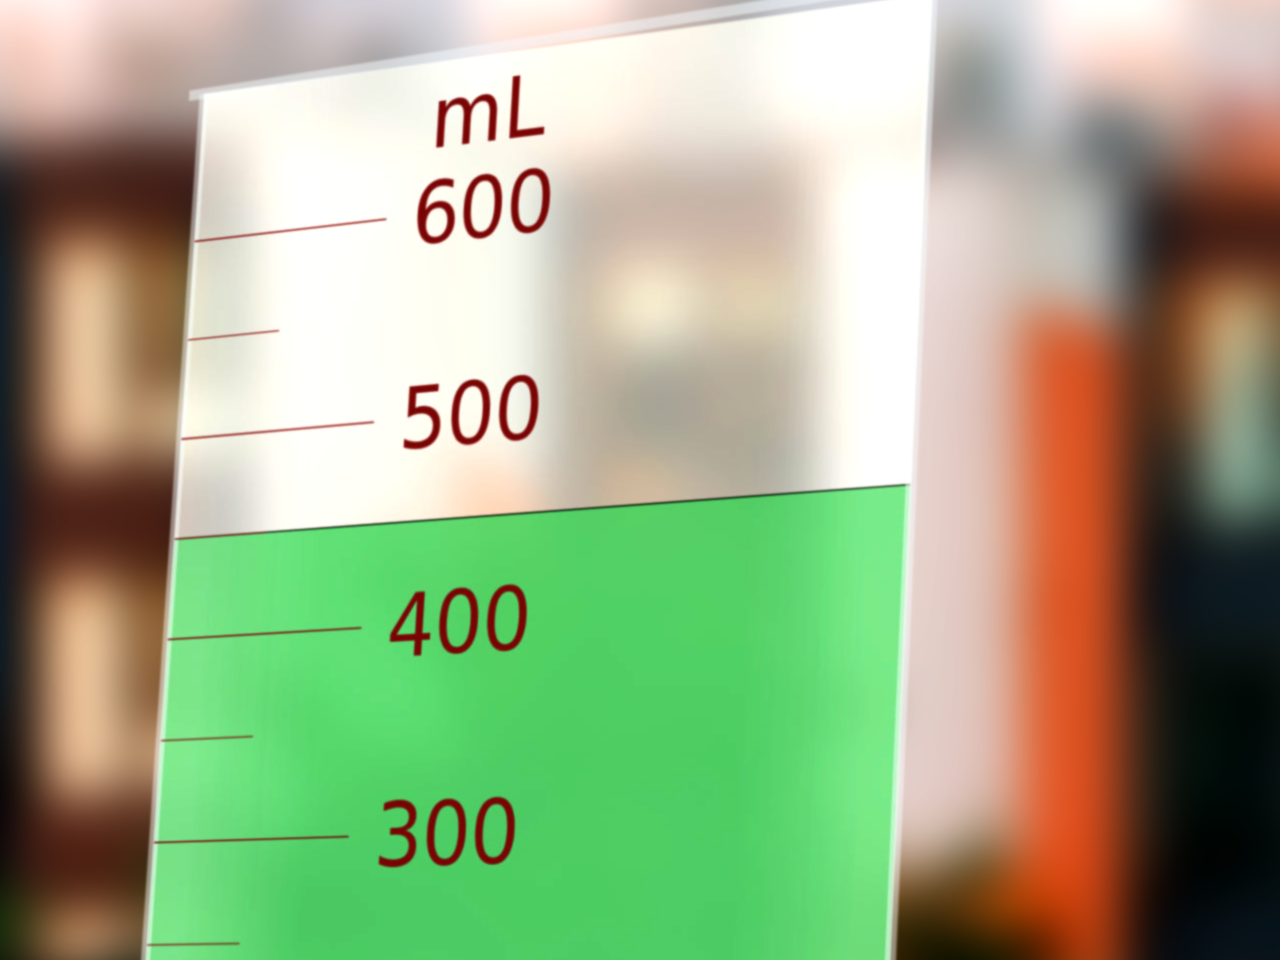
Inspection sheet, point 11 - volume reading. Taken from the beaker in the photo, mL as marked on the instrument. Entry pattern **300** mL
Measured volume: **450** mL
